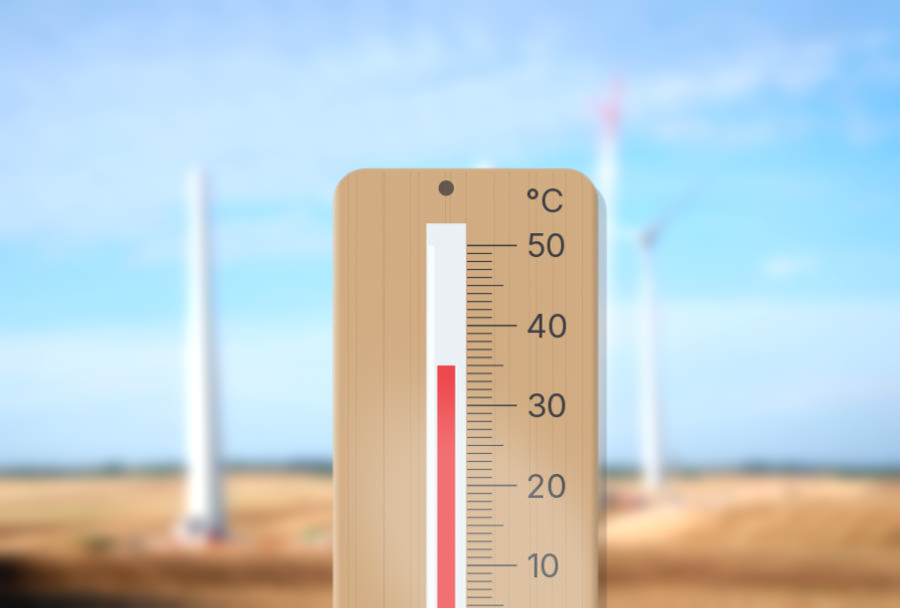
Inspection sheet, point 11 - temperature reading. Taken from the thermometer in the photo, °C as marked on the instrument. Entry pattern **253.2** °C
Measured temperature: **35** °C
